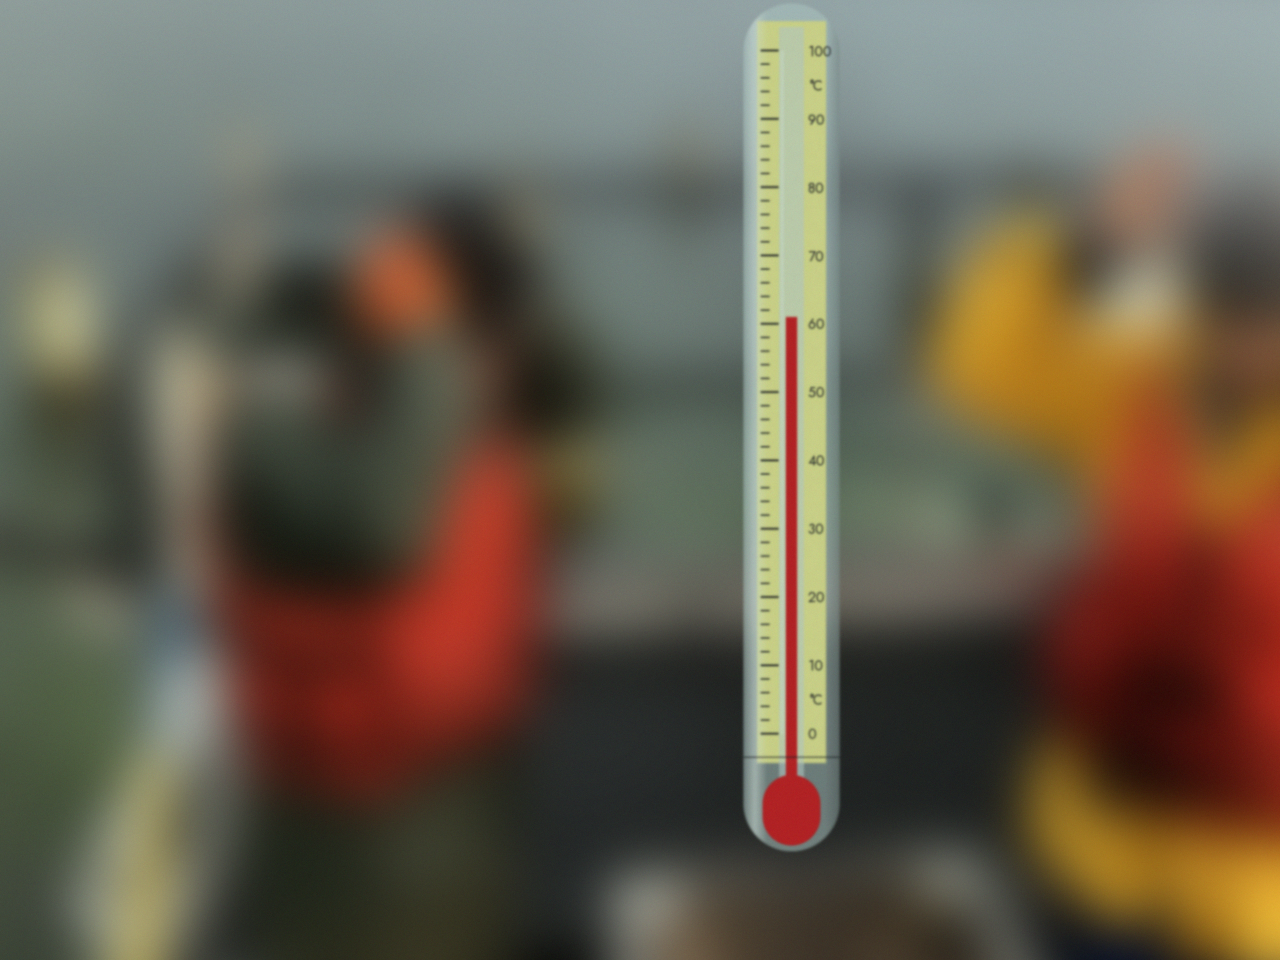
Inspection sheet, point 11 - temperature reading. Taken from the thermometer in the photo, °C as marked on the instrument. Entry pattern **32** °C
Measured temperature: **61** °C
